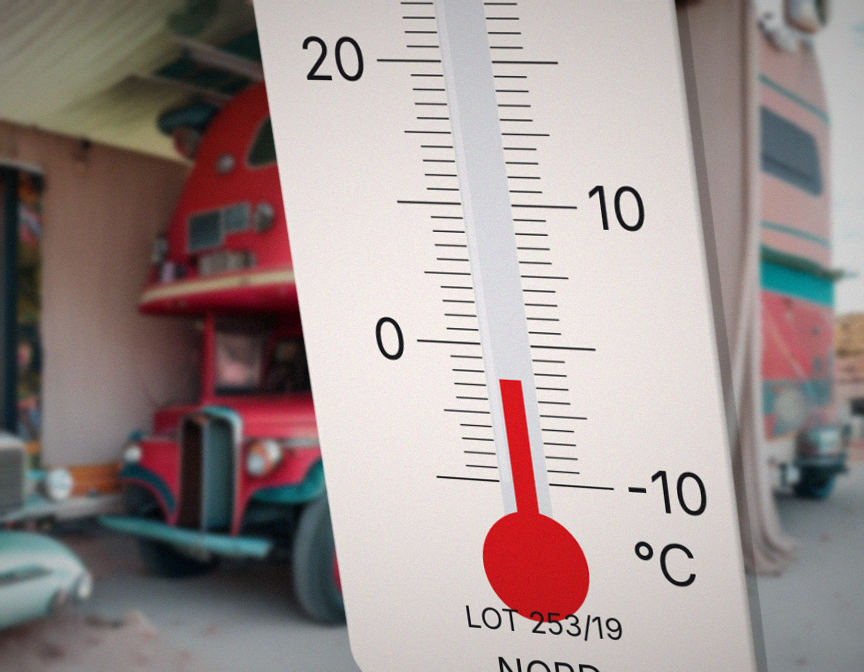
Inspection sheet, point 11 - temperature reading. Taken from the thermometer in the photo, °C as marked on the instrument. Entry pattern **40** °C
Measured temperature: **-2.5** °C
